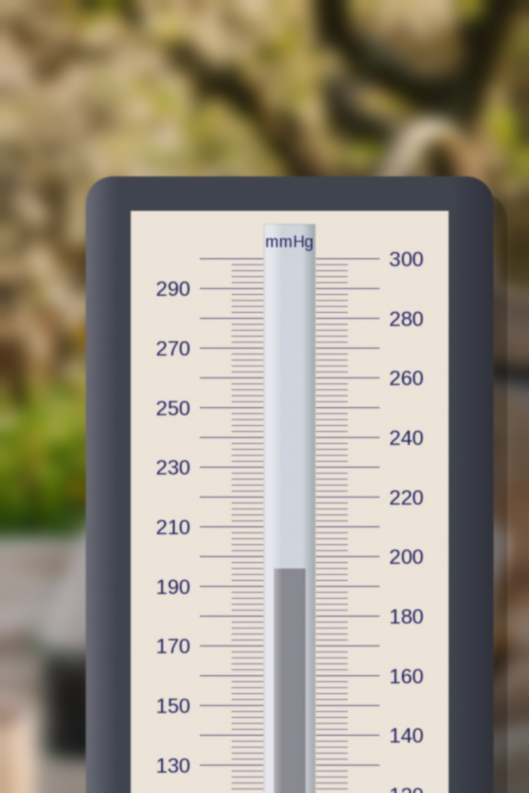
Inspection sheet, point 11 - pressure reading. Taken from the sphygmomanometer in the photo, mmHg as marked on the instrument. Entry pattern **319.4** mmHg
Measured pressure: **196** mmHg
